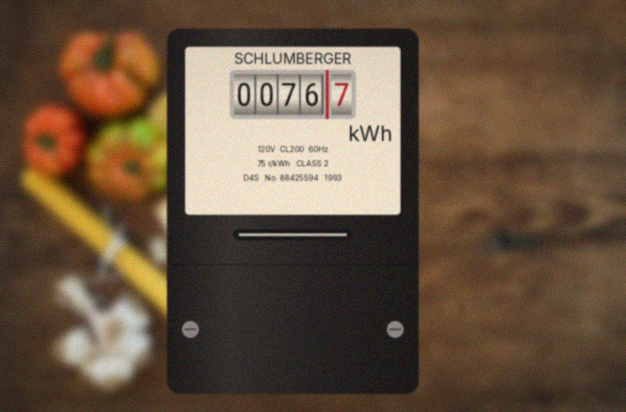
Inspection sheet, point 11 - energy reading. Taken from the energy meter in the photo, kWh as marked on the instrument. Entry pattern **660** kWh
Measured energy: **76.7** kWh
